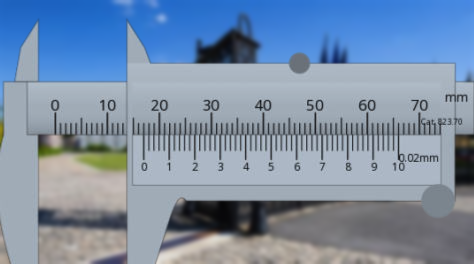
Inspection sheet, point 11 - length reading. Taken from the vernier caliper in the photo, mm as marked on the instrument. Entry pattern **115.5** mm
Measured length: **17.0** mm
